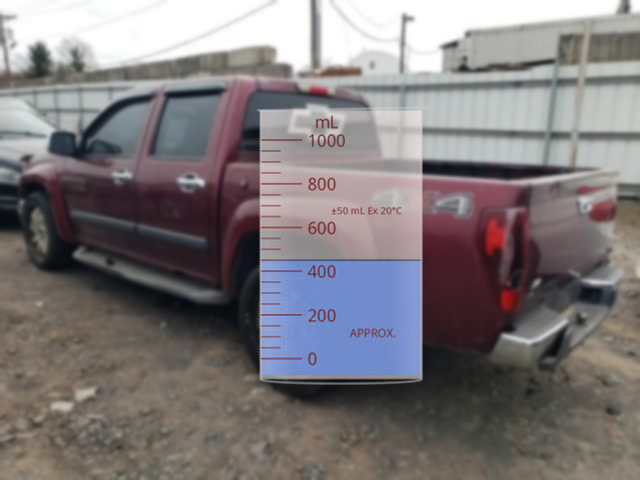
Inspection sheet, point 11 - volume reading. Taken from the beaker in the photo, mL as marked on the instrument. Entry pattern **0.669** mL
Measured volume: **450** mL
